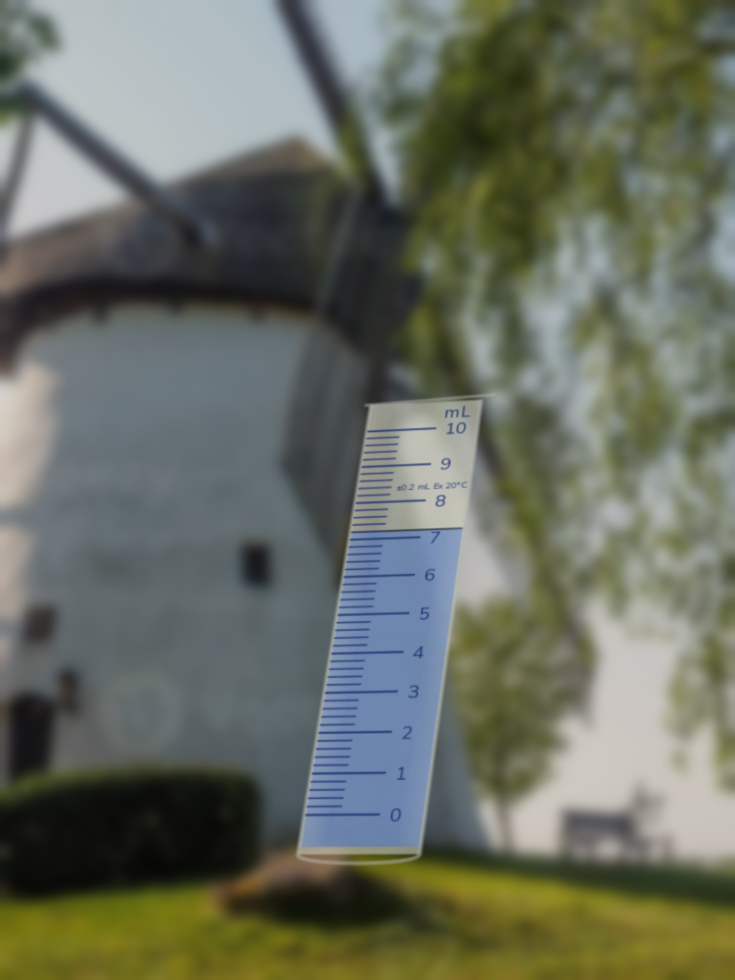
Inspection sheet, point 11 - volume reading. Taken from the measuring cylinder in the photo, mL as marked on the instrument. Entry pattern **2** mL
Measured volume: **7.2** mL
